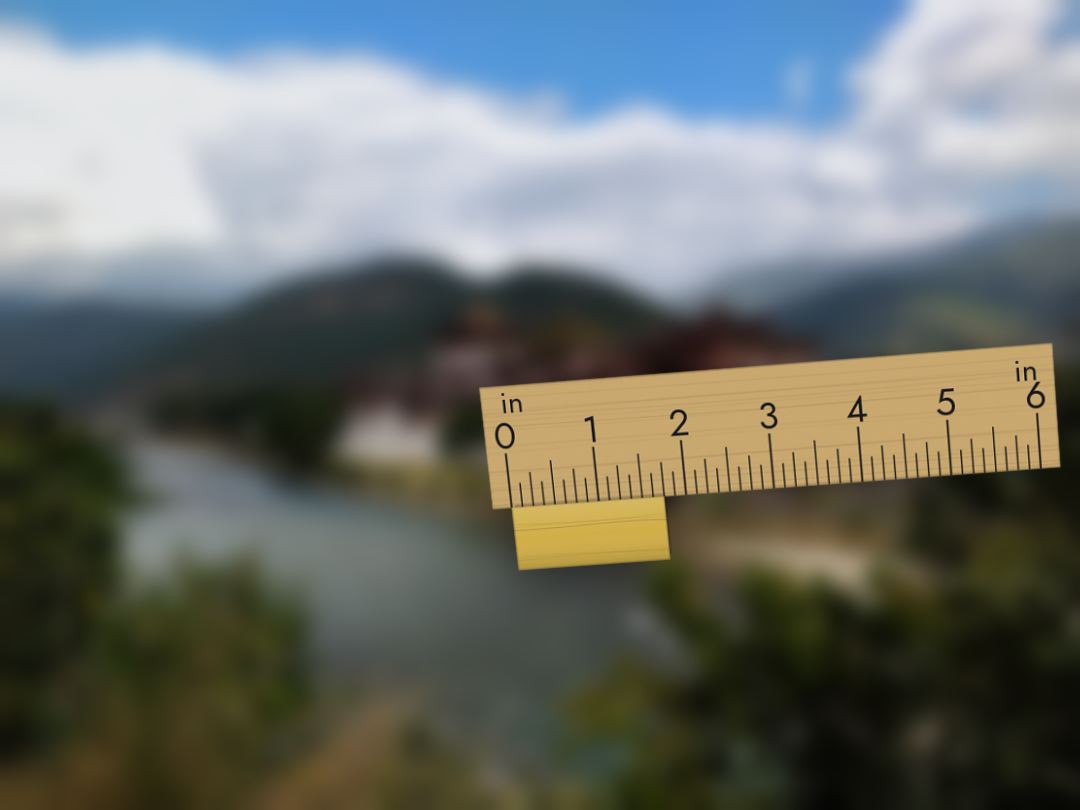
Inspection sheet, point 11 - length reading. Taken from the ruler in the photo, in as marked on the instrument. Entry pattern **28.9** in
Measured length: **1.75** in
